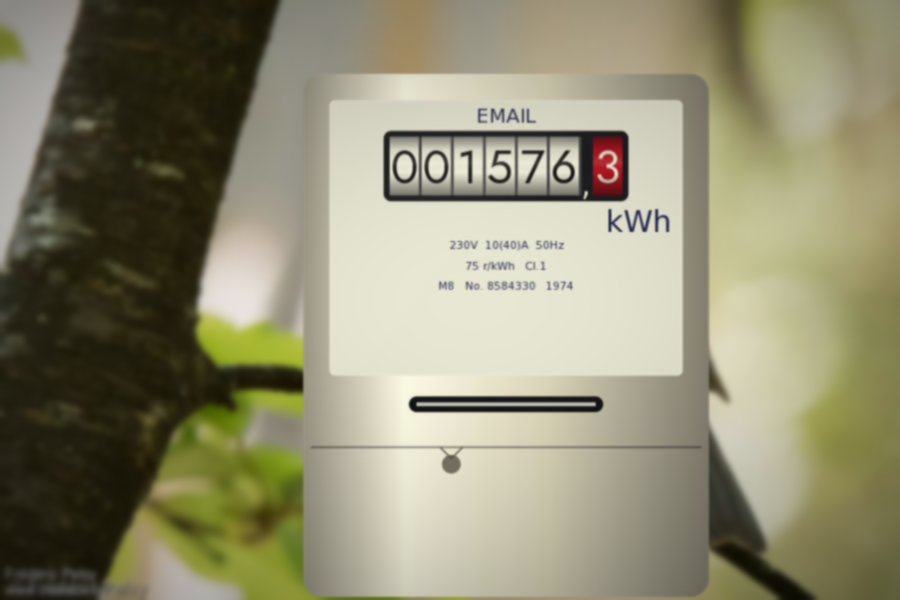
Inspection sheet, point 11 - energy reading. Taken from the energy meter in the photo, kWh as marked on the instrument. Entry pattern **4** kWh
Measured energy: **1576.3** kWh
